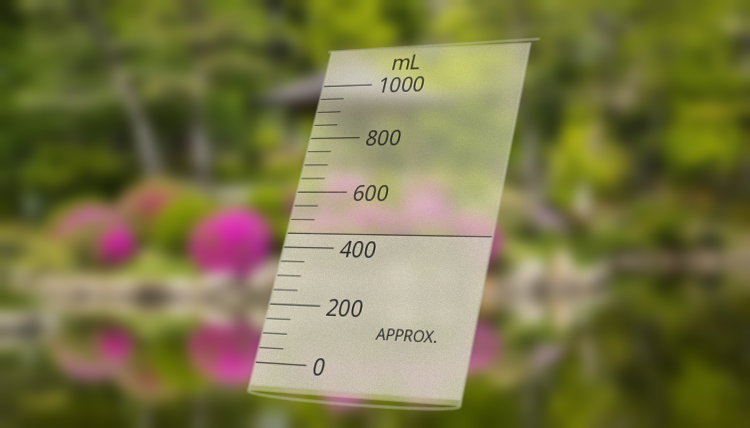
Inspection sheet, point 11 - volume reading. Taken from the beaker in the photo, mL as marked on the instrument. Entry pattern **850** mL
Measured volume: **450** mL
